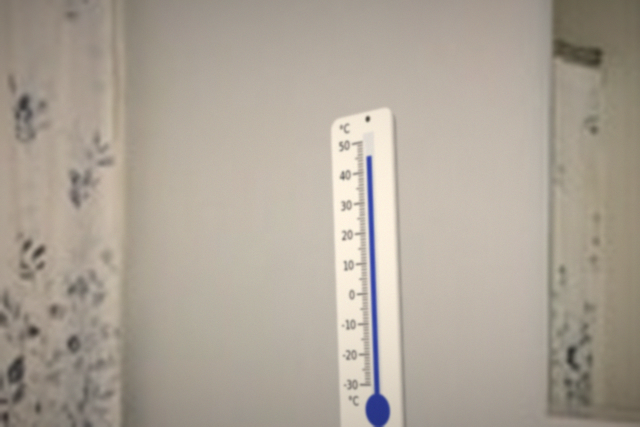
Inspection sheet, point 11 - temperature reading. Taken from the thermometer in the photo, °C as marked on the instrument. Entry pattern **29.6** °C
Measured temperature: **45** °C
